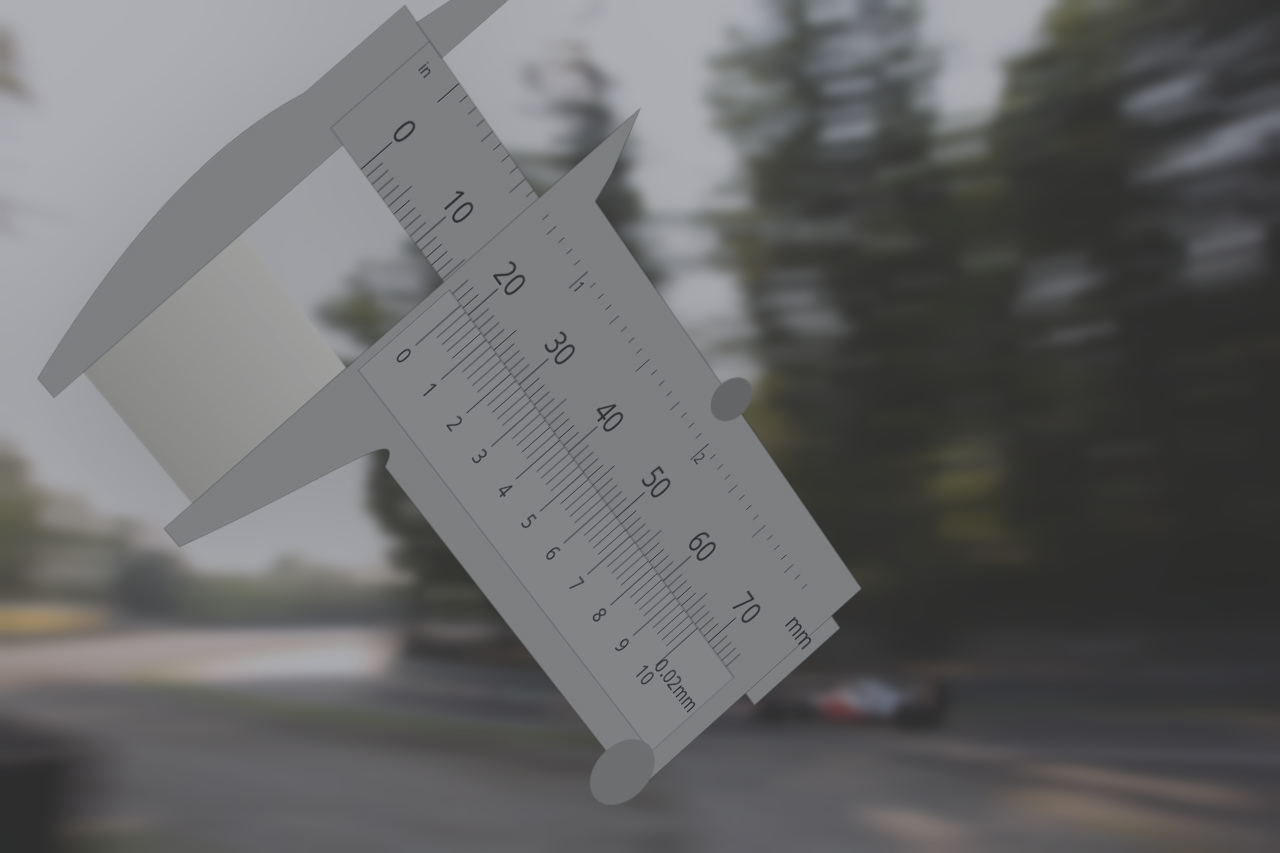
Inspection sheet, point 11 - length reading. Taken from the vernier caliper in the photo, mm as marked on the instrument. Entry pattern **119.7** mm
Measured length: **18.6** mm
